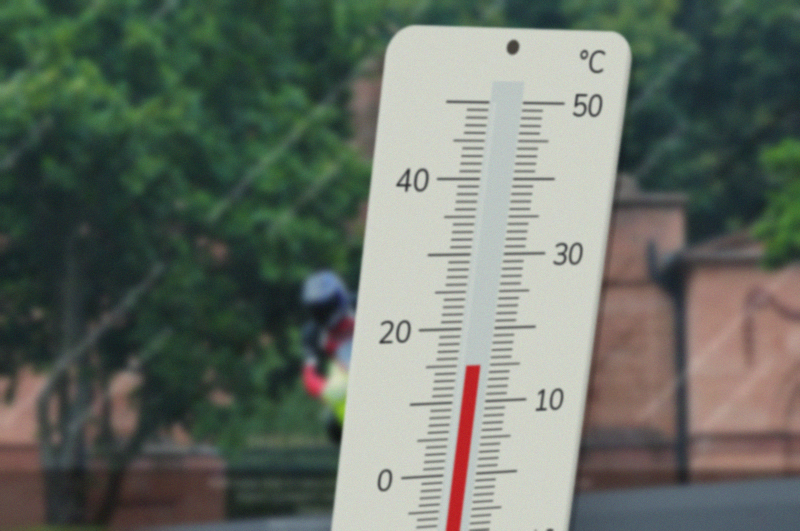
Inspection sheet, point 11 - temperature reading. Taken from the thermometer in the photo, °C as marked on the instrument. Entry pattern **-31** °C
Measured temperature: **15** °C
